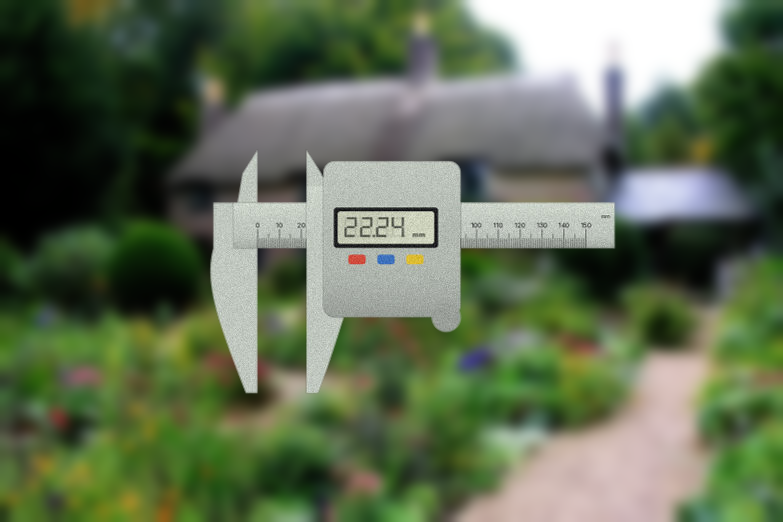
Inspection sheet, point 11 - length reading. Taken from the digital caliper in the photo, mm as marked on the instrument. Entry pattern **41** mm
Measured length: **22.24** mm
